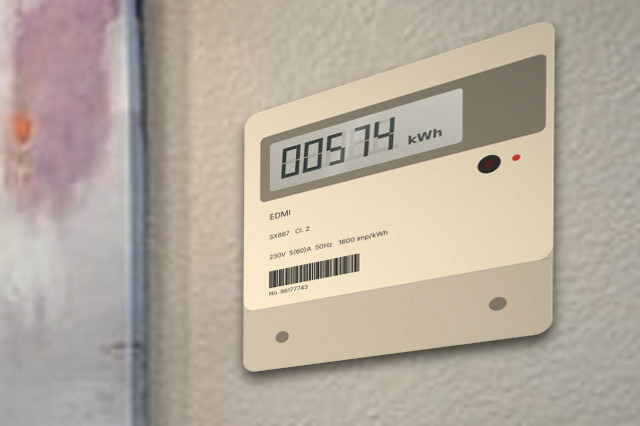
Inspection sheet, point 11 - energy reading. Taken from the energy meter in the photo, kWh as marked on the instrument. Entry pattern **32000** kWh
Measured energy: **574** kWh
